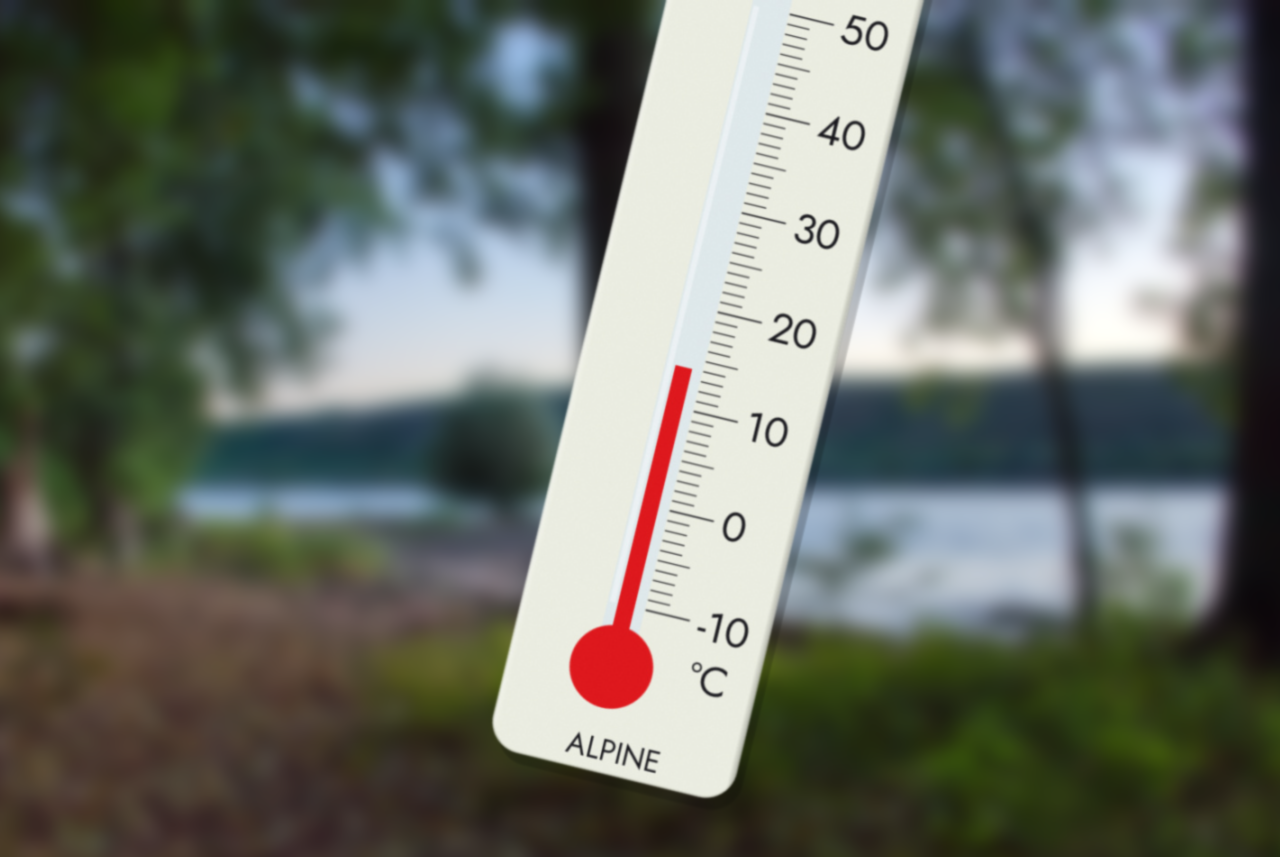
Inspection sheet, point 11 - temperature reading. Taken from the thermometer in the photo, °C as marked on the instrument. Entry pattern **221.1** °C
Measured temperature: **14** °C
